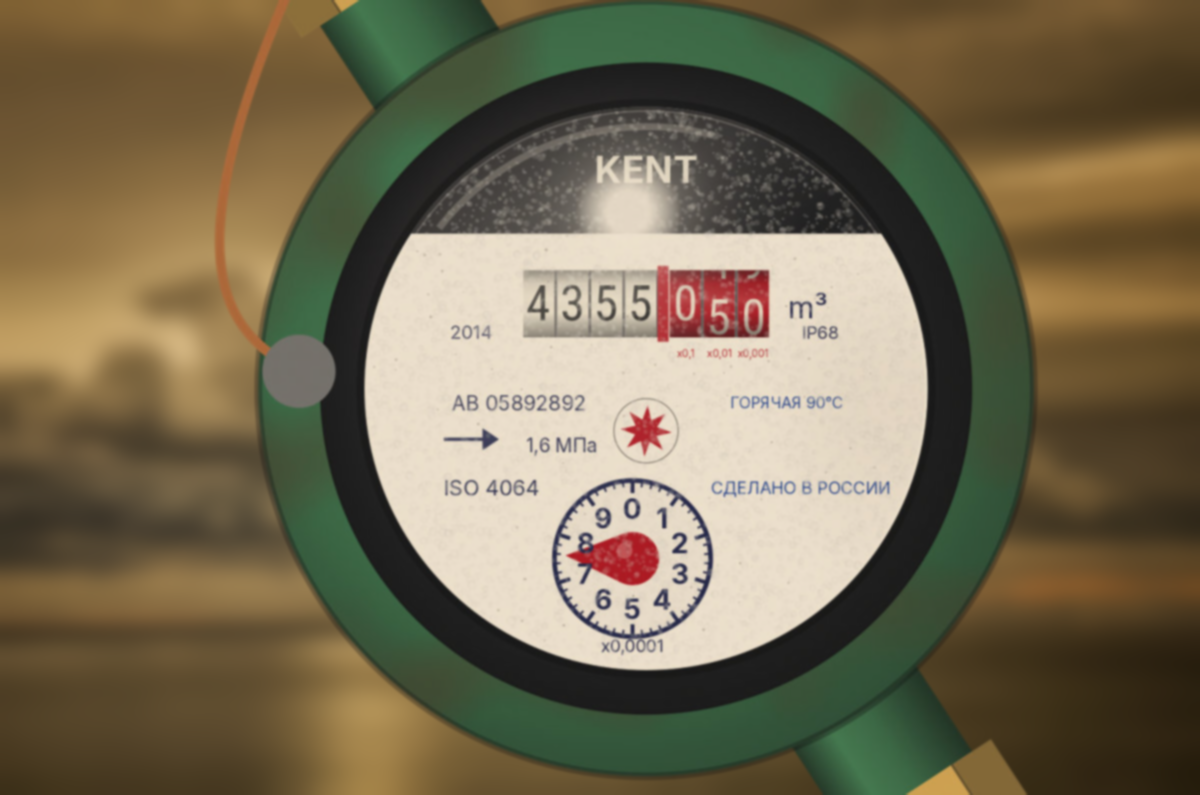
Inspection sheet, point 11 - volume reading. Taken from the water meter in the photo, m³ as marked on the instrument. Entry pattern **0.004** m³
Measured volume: **4355.0497** m³
